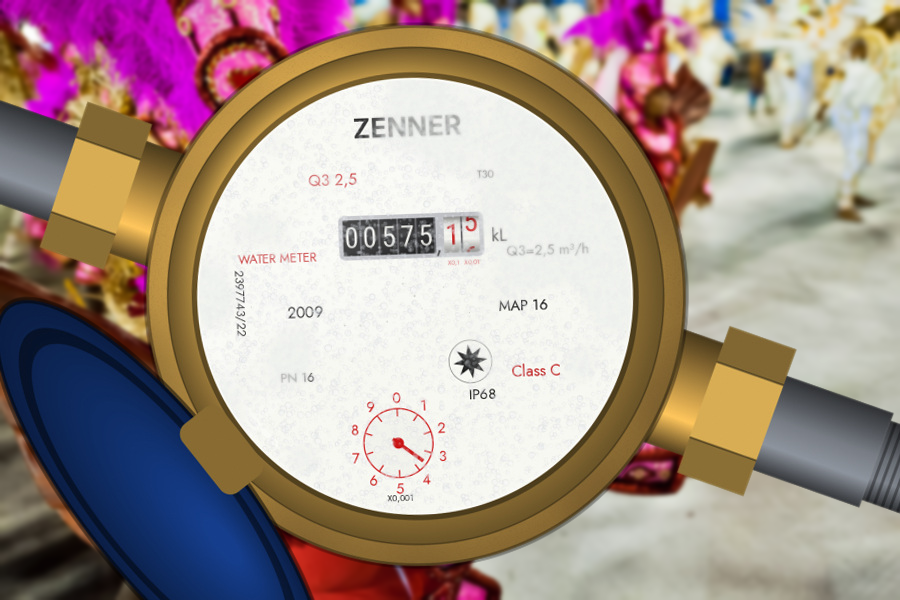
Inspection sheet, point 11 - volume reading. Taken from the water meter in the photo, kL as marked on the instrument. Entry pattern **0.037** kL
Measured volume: **575.153** kL
